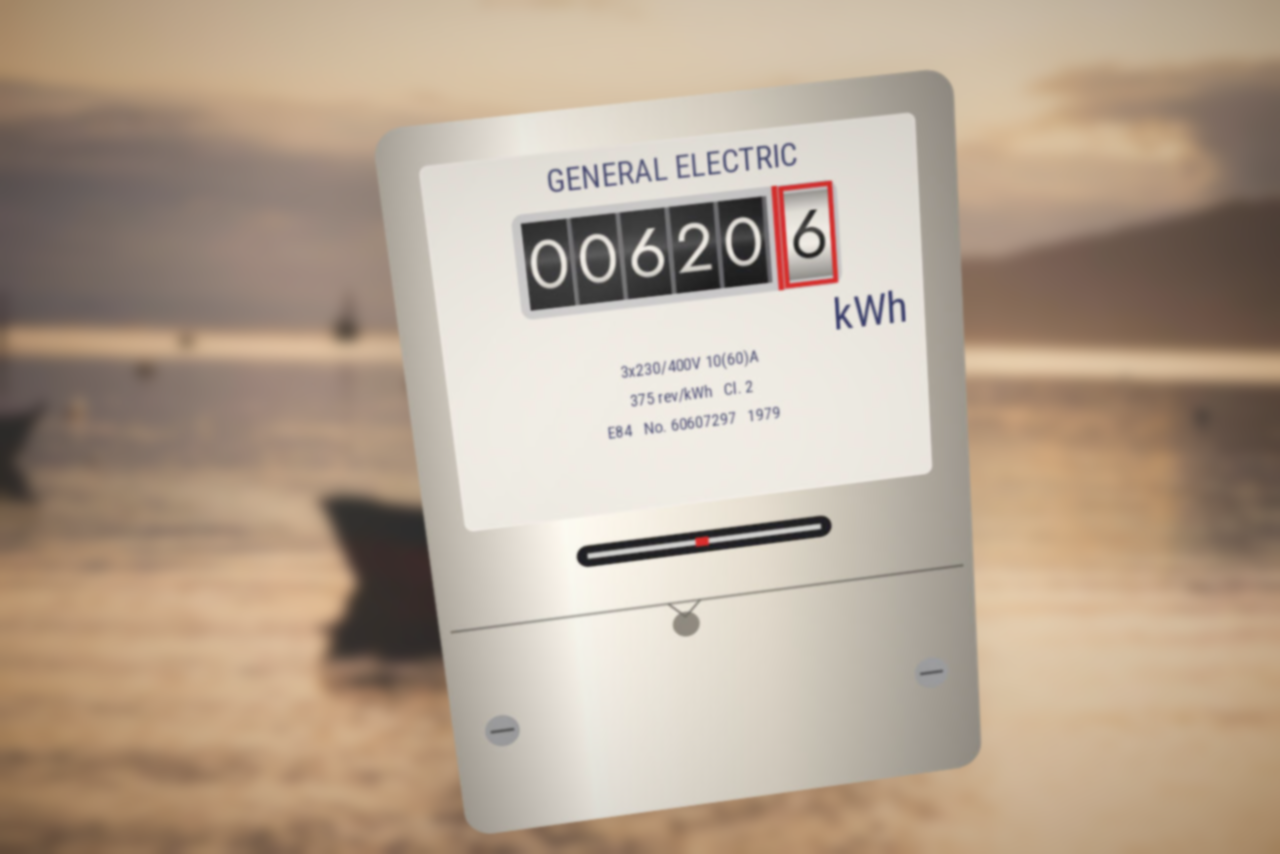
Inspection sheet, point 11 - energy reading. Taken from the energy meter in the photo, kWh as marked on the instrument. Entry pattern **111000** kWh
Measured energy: **620.6** kWh
